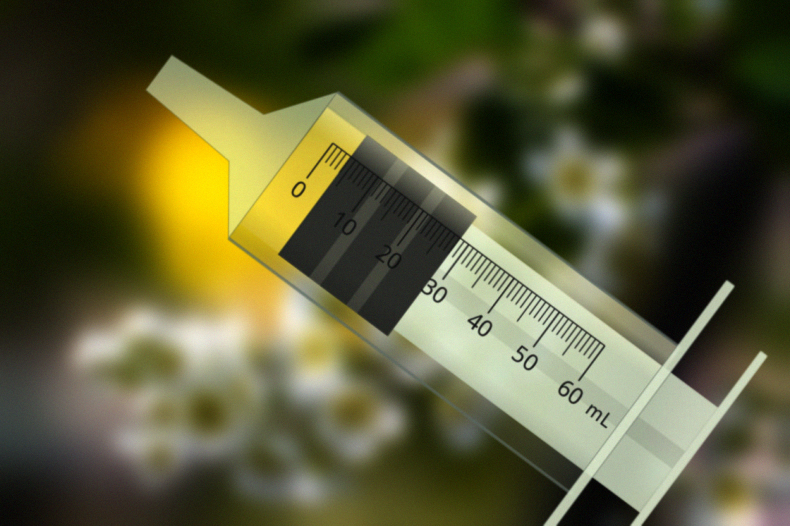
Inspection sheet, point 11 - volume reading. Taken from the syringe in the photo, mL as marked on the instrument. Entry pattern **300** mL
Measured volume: **4** mL
